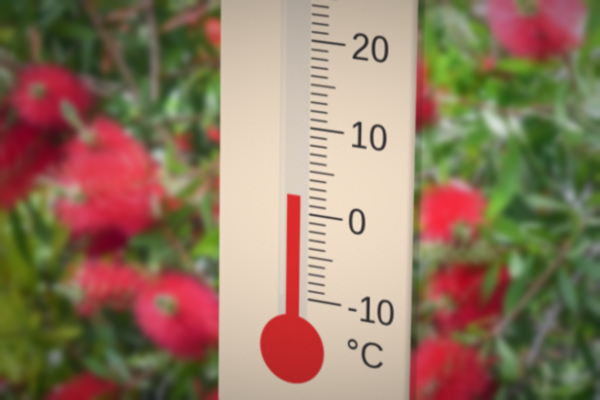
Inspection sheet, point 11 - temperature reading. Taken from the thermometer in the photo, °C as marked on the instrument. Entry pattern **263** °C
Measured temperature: **2** °C
